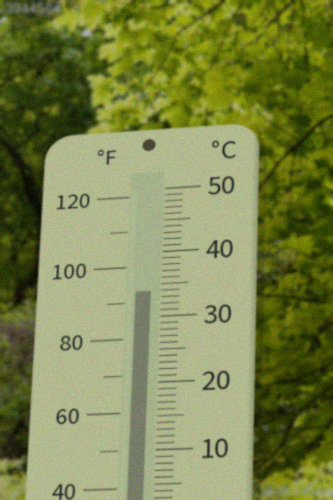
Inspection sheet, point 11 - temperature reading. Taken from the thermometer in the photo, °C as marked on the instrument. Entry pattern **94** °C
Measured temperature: **34** °C
